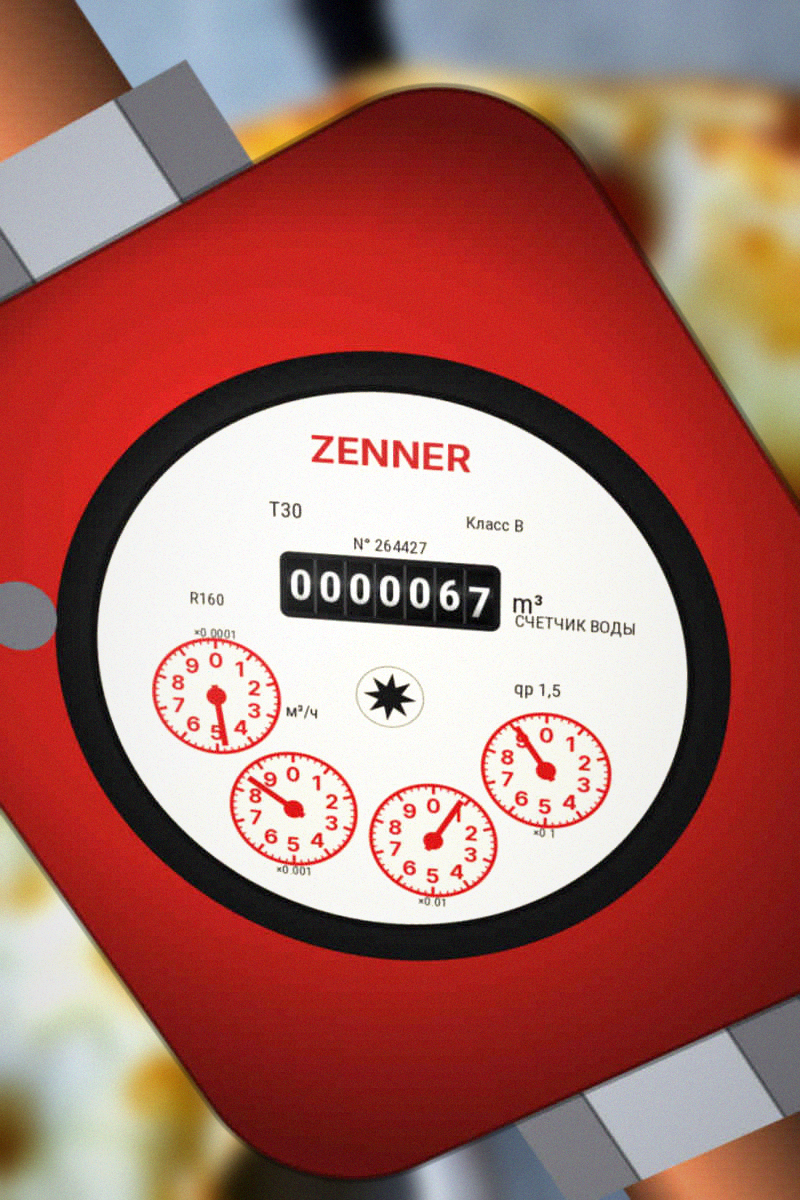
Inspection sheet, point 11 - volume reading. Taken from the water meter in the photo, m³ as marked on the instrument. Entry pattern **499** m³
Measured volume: **66.9084** m³
